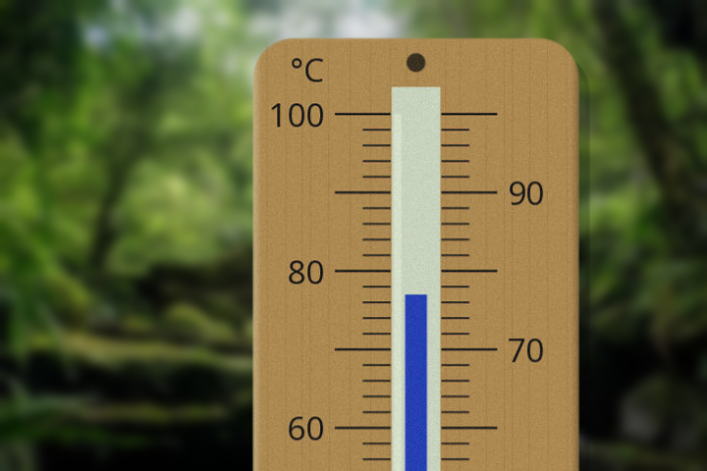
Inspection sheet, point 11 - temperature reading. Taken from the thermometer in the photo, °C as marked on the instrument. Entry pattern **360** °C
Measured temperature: **77** °C
